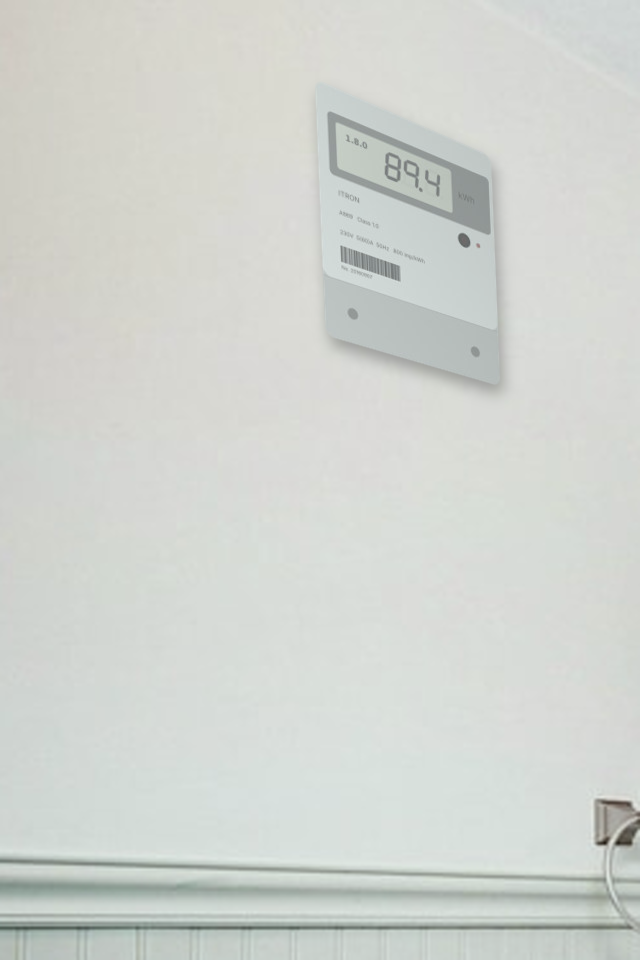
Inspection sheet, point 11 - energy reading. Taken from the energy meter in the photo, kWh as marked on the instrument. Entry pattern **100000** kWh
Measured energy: **89.4** kWh
